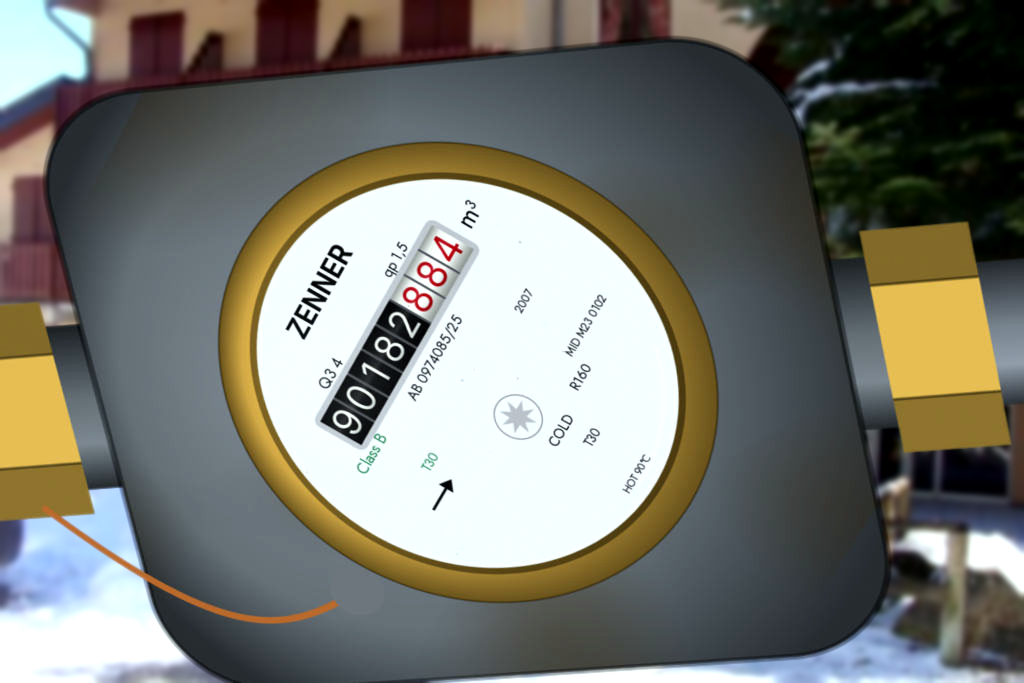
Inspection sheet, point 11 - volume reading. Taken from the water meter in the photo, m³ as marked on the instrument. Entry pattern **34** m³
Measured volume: **90182.884** m³
